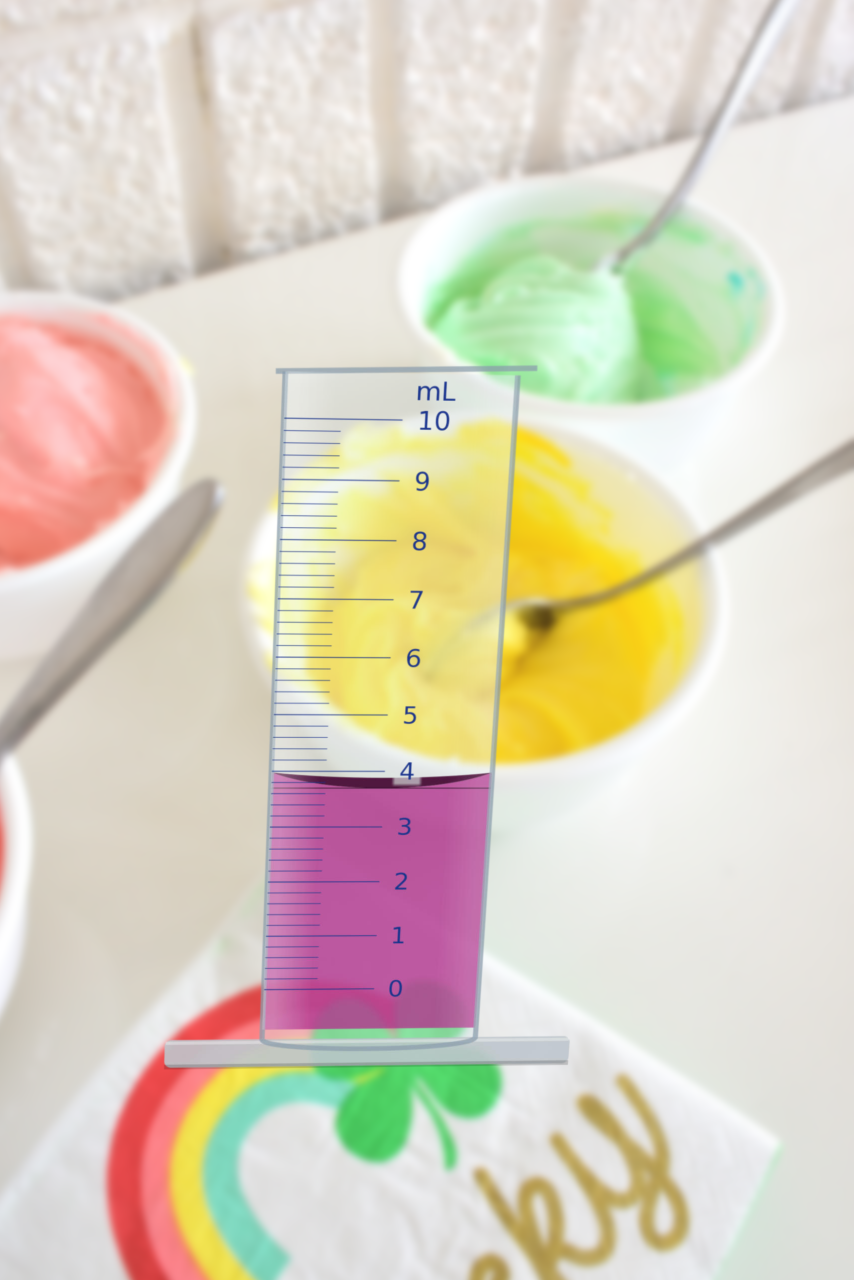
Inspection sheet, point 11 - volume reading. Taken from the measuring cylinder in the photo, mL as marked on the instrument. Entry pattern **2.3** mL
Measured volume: **3.7** mL
